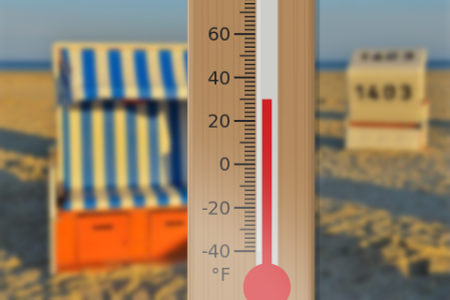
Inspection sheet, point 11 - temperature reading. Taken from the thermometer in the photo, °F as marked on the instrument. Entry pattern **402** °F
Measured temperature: **30** °F
